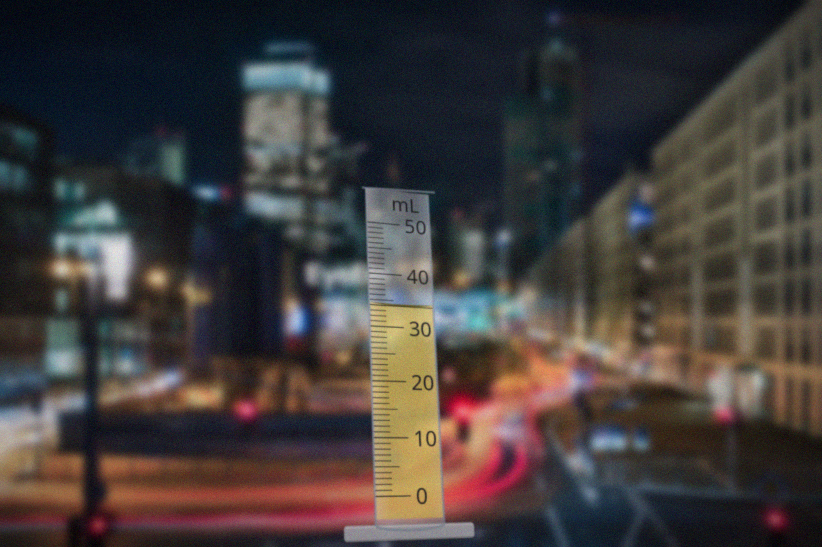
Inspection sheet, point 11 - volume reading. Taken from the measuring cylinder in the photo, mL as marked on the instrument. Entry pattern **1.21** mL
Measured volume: **34** mL
